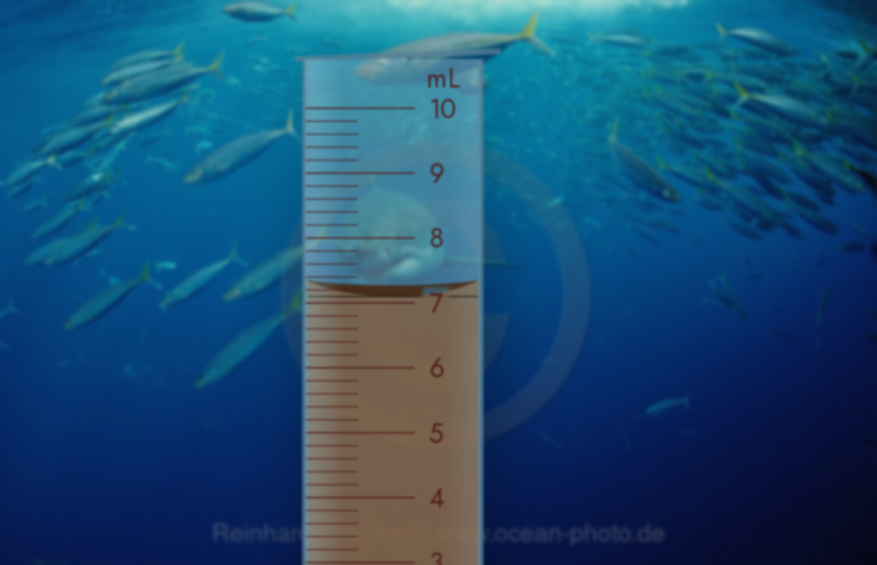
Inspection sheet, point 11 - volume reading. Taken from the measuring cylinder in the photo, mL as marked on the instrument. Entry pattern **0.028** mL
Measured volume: **7.1** mL
